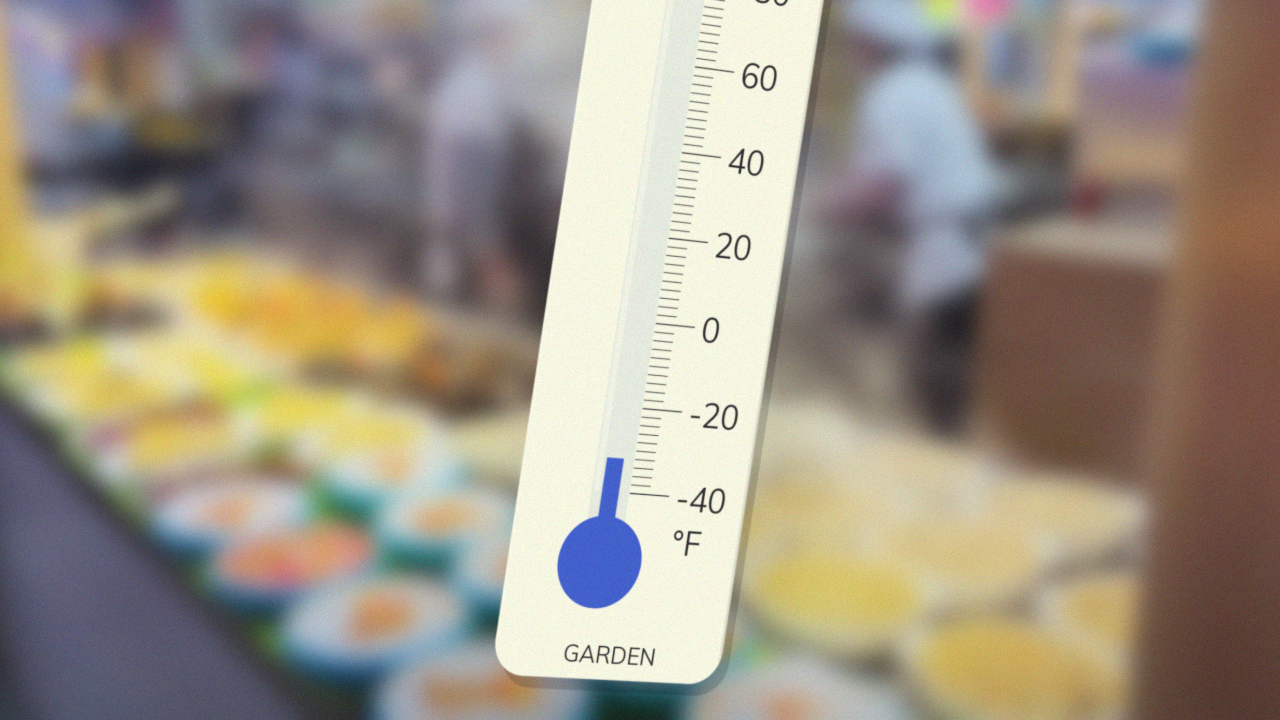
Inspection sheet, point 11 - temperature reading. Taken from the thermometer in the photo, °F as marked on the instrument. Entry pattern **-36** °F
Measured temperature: **-32** °F
